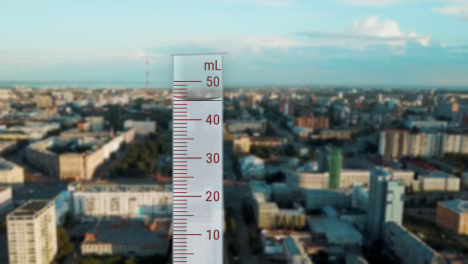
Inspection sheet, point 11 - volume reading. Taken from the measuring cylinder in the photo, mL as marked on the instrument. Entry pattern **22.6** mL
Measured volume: **45** mL
